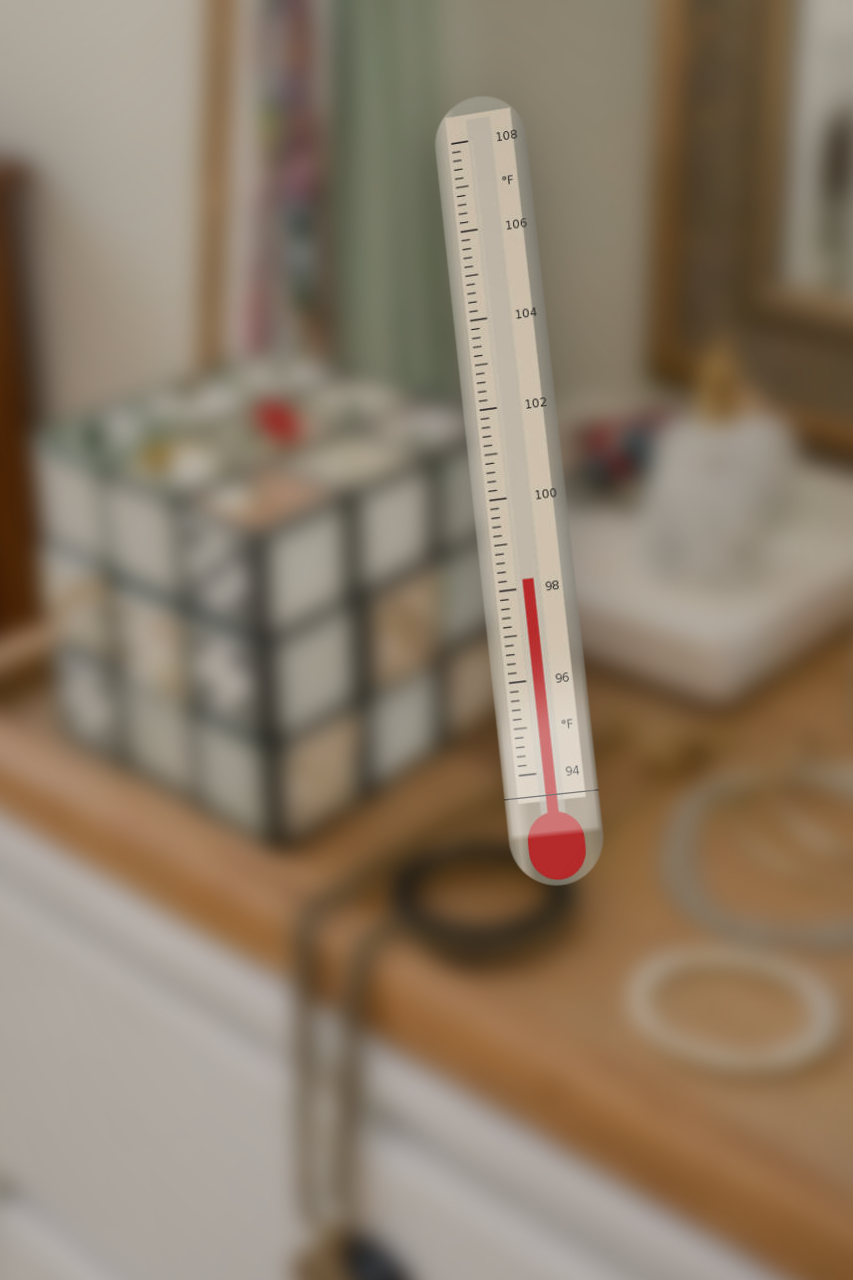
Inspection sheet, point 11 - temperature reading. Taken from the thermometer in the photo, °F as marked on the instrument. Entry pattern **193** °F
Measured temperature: **98.2** °F
